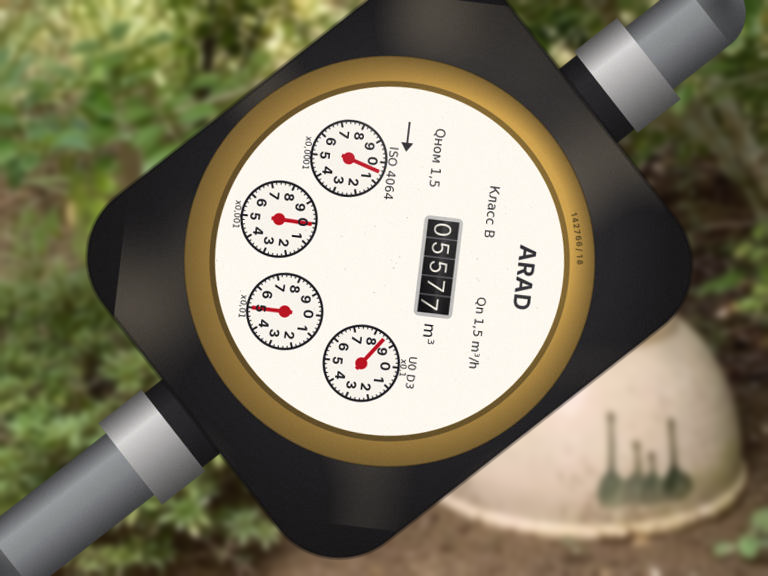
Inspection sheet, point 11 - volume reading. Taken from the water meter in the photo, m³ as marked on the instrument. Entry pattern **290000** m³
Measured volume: **5576.8500** m³
